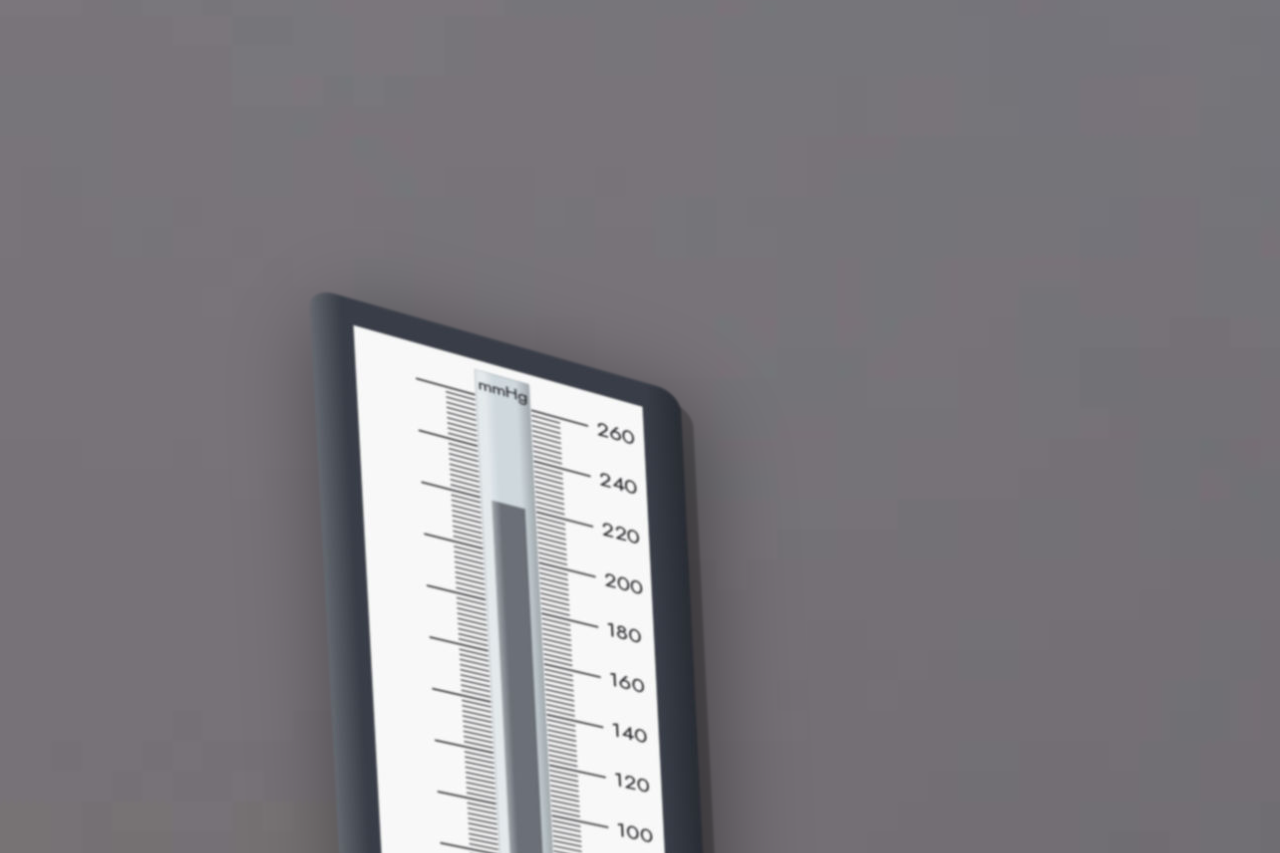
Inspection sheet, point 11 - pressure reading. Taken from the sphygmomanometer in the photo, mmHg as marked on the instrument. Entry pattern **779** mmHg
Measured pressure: **220** mmHg
